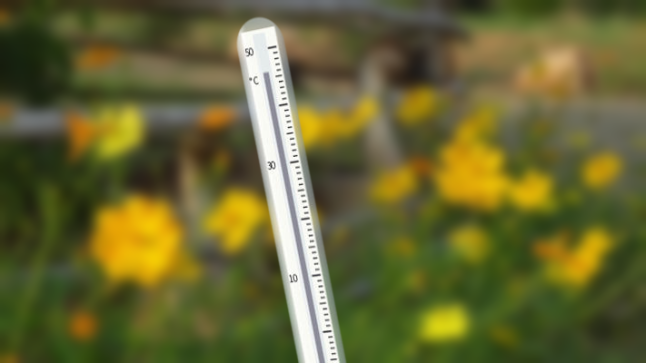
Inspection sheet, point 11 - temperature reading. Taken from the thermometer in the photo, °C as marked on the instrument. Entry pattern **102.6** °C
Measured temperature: **46** °C
